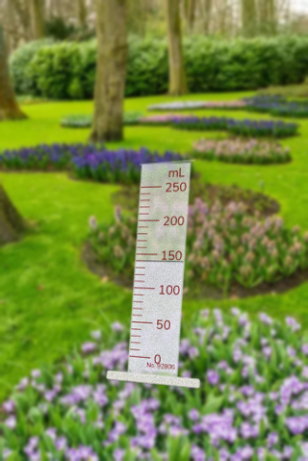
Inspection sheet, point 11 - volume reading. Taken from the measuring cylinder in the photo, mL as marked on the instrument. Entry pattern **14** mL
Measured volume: **140** mL
